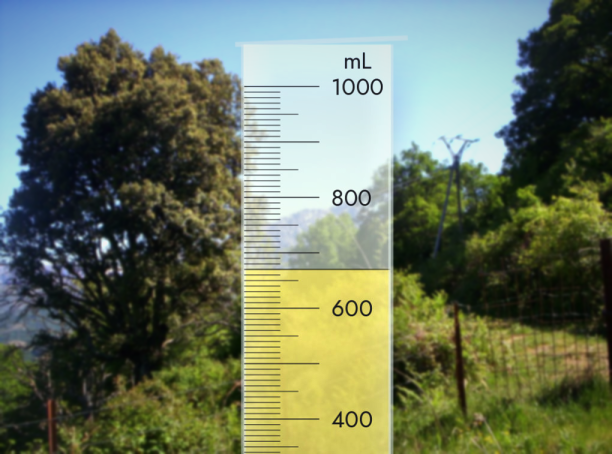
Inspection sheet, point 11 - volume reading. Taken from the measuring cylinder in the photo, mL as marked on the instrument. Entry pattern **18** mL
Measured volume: **670** mL
